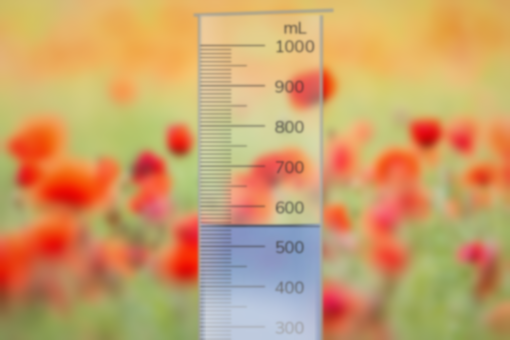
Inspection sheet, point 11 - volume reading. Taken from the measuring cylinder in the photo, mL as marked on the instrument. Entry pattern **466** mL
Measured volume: **550** mL
